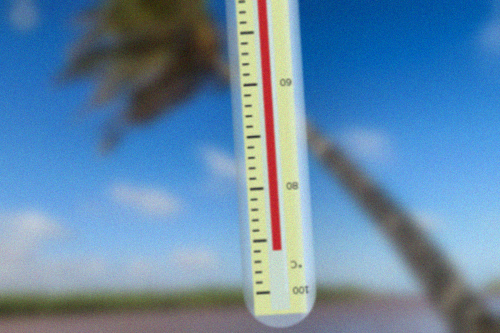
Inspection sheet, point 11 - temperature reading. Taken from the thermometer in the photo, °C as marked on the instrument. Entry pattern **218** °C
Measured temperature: **92** °C
